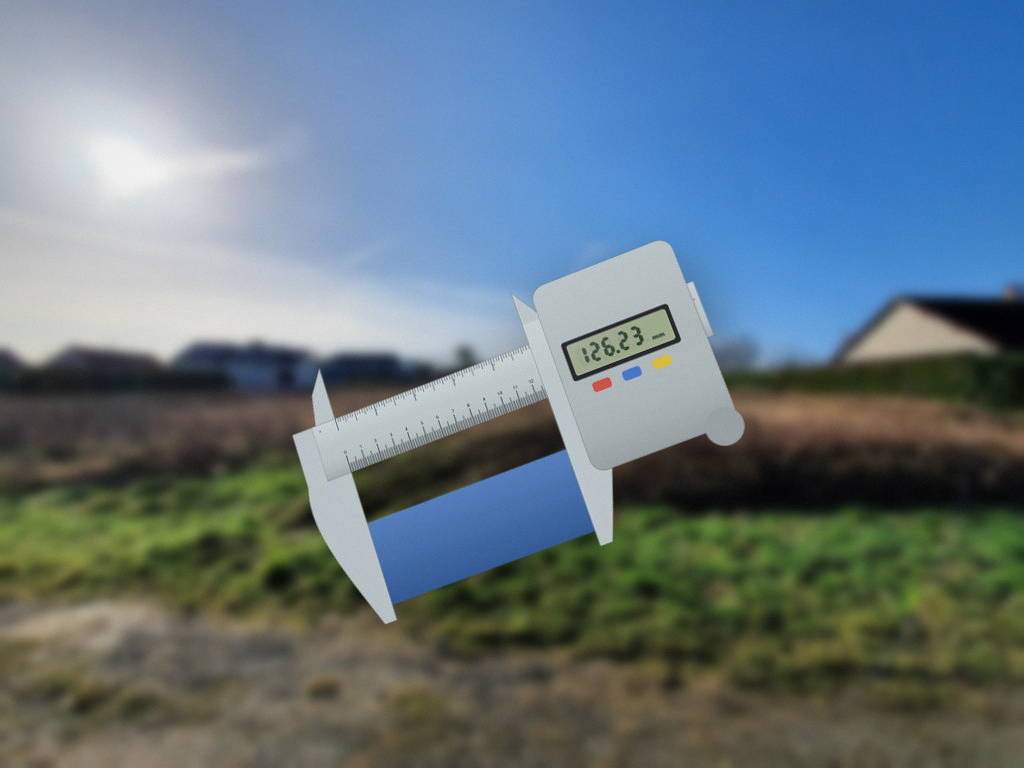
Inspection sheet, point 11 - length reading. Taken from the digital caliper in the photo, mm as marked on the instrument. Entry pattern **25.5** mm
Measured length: **126.23** mm
